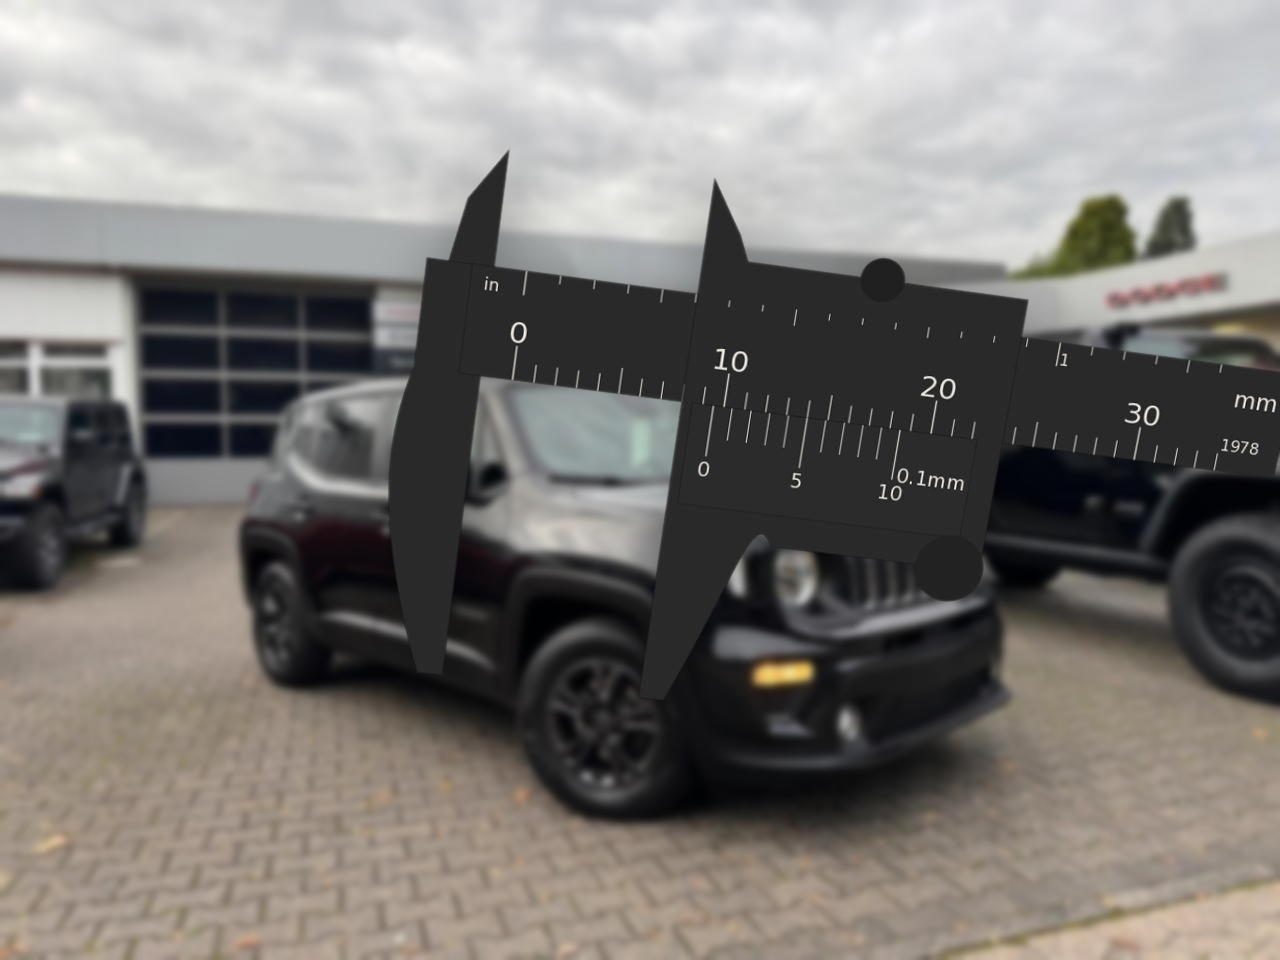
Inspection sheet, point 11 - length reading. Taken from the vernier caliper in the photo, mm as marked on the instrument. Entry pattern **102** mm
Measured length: **9.5** mm
